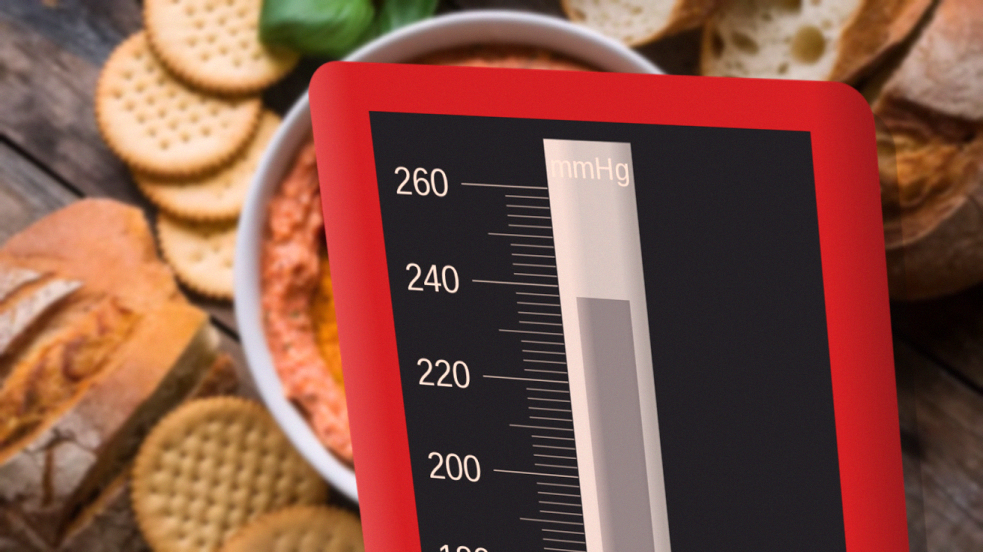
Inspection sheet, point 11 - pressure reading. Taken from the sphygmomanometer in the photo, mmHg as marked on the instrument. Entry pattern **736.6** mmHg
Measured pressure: **238** mmHg
